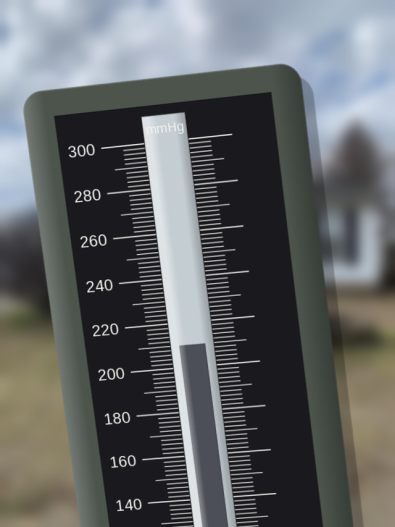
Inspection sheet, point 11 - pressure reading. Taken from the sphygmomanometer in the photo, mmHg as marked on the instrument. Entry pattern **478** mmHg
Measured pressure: **210** mmHg
